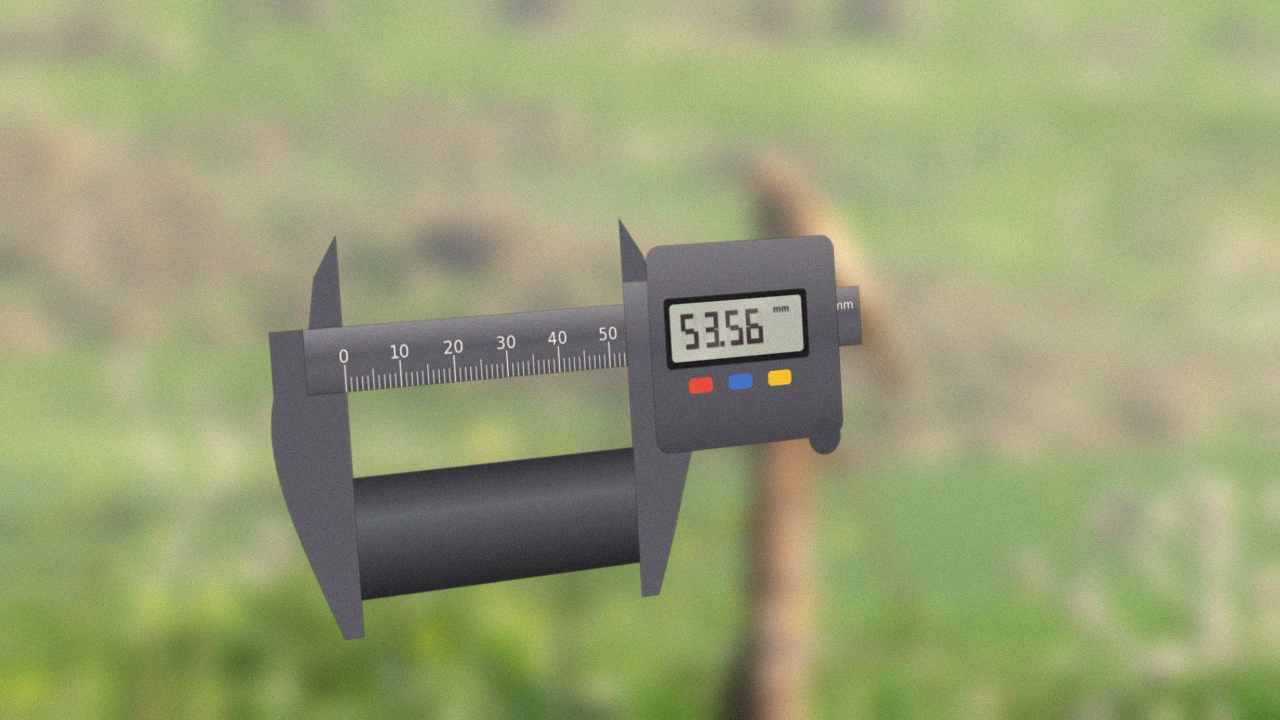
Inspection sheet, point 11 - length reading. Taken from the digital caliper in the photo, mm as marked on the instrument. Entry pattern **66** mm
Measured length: **53.56** mm
